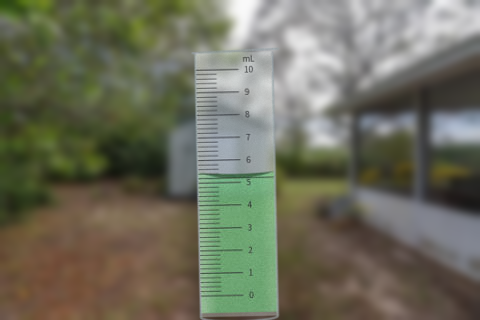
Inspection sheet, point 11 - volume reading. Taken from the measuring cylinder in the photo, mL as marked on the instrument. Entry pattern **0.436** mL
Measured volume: **5.2** mL
